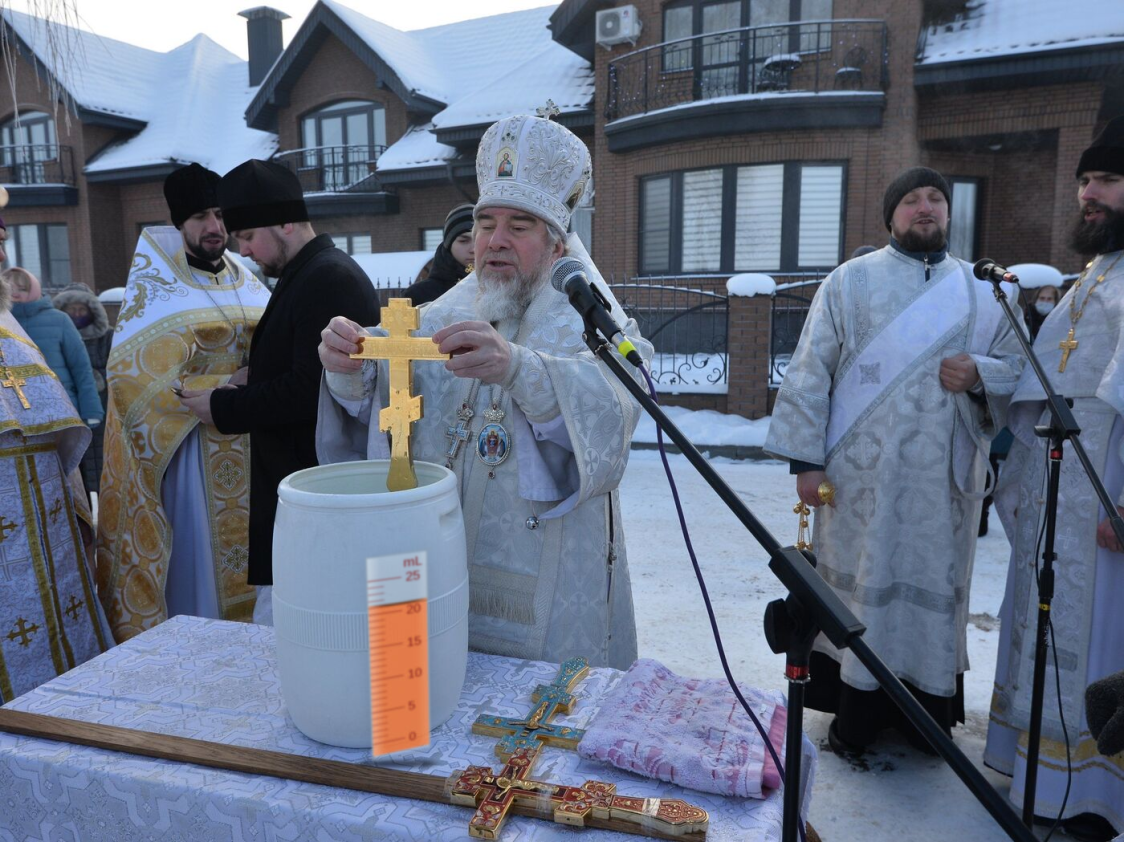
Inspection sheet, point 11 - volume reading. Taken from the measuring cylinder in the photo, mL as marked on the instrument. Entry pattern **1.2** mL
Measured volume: **21** mL
